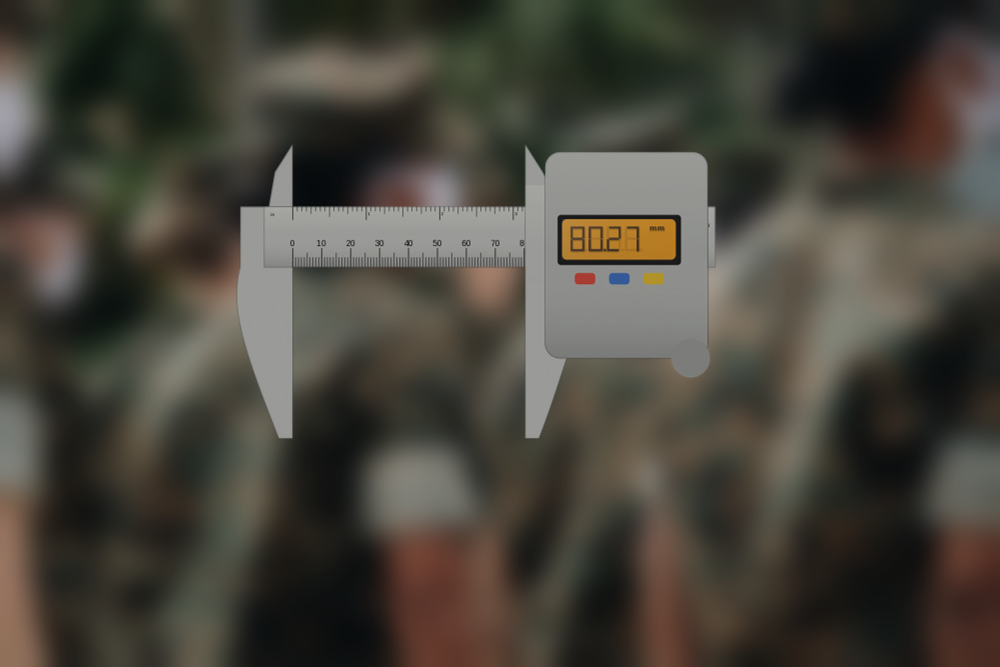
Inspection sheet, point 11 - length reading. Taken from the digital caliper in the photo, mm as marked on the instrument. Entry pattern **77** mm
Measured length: **80.27** mm
